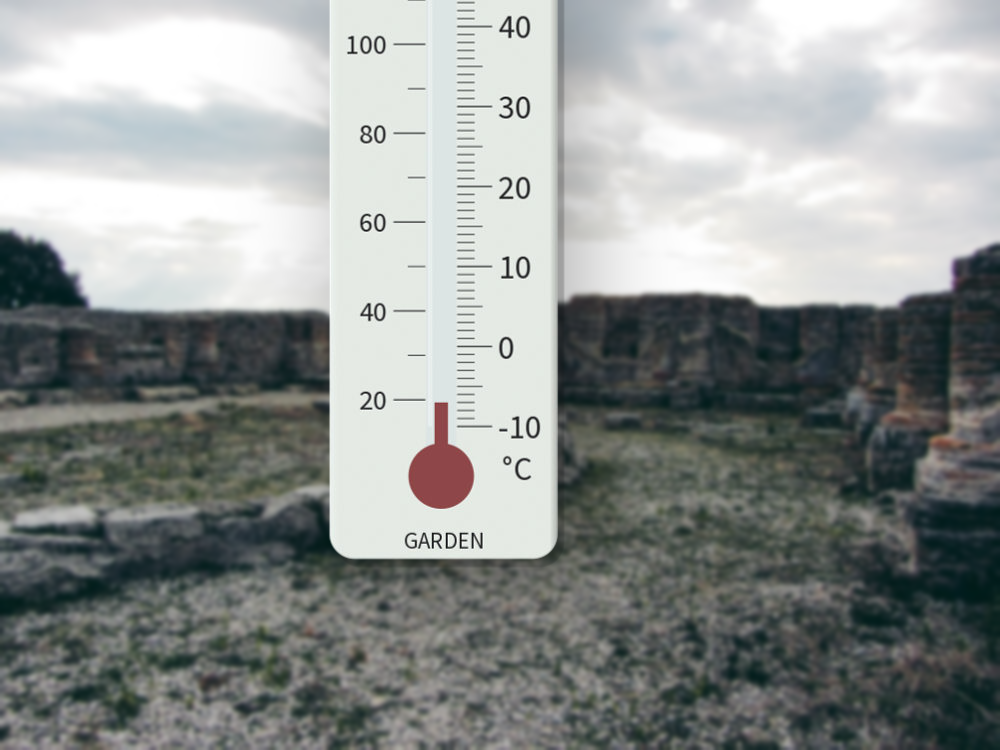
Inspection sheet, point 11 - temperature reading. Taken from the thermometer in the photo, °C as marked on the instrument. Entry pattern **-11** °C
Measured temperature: **-7** °C
